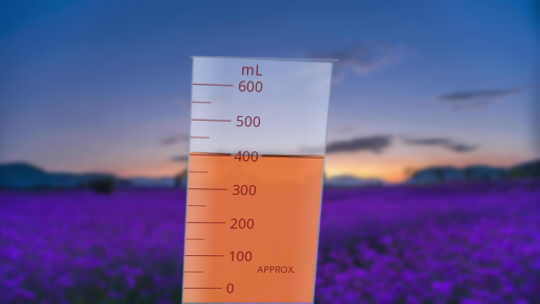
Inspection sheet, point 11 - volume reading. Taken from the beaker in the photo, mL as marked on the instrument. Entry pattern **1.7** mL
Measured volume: **400** mL
